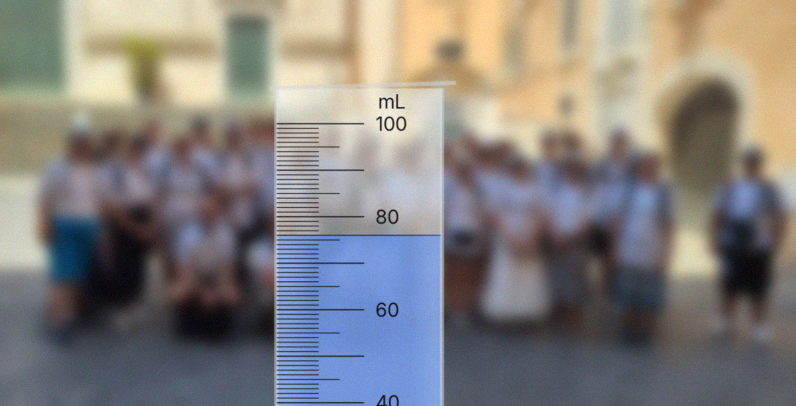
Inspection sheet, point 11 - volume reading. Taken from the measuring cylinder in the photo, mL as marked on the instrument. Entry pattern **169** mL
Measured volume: **76** mL
